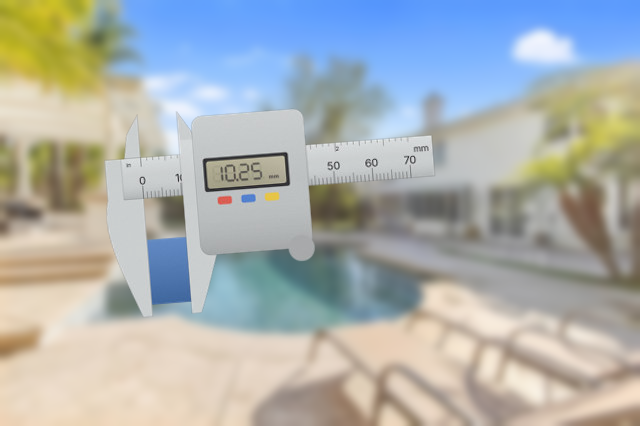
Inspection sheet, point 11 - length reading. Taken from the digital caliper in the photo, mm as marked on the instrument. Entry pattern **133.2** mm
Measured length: **10.25** mm
